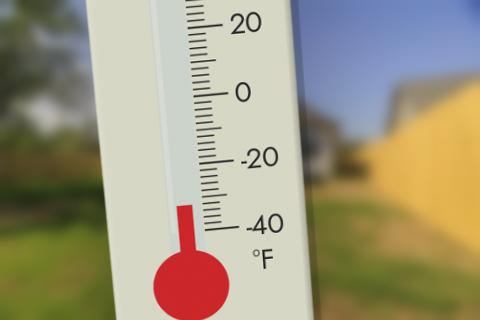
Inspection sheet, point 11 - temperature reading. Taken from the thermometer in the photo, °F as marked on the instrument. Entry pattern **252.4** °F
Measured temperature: **-32** °F
